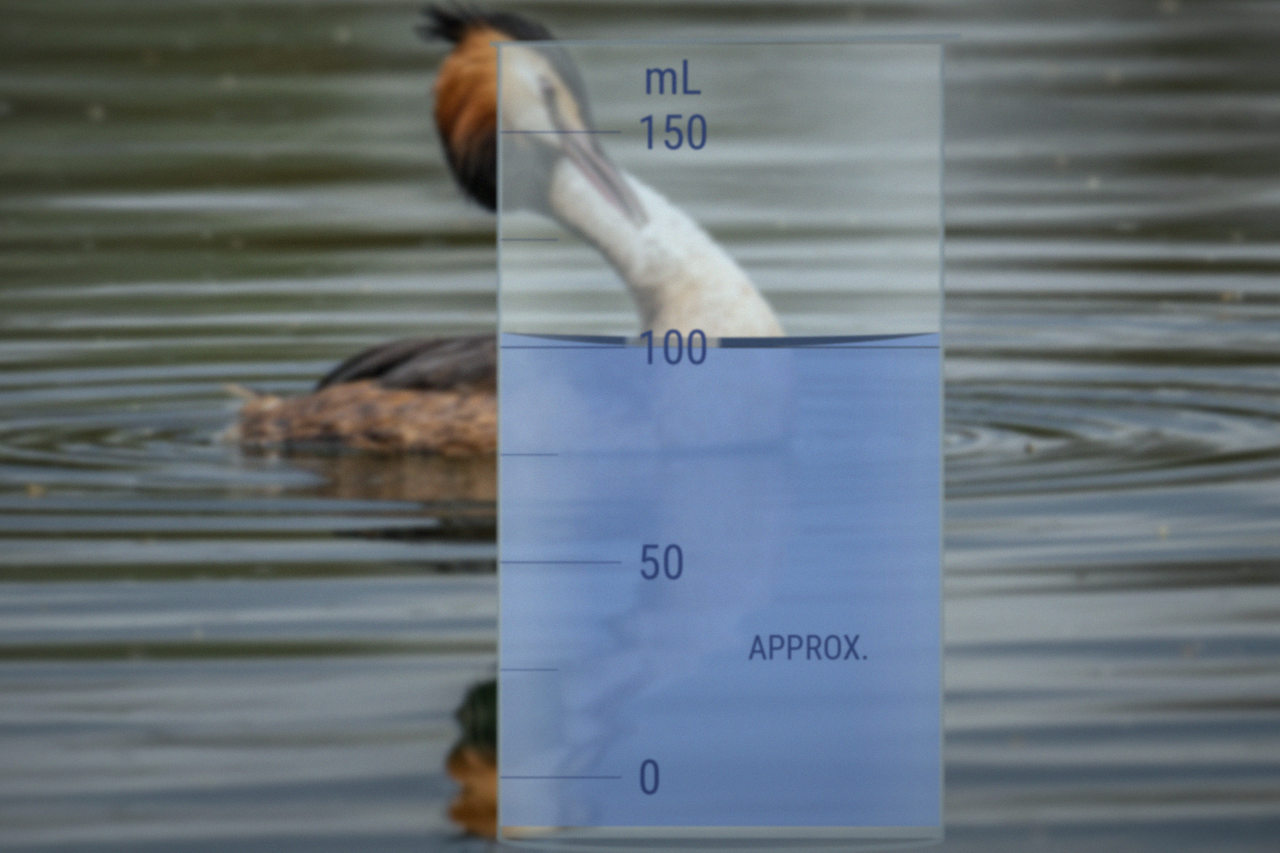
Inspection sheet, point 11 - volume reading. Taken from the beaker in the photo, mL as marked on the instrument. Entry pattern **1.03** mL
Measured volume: **100** mL
